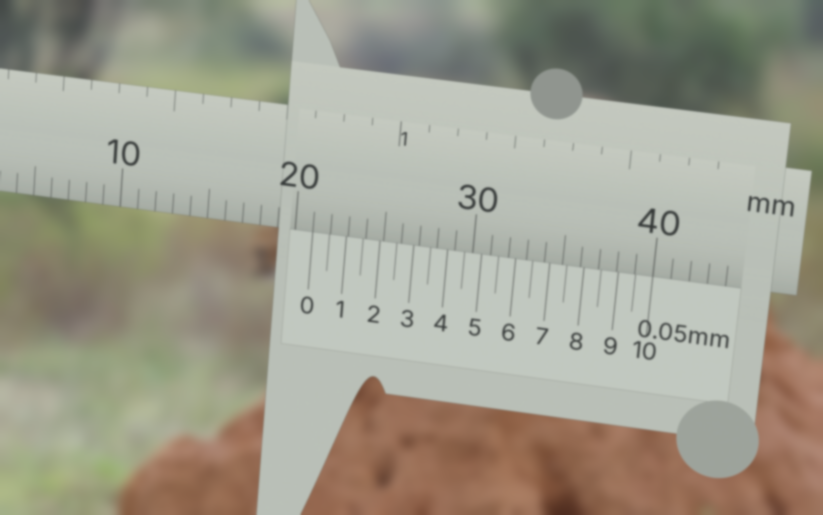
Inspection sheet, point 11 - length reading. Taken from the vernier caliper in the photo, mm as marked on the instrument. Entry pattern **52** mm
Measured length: **21.0** mm
